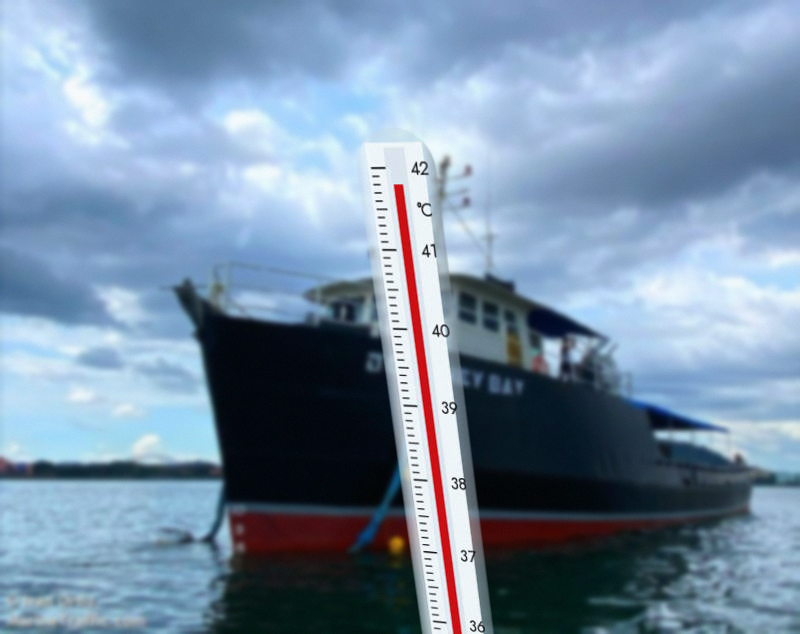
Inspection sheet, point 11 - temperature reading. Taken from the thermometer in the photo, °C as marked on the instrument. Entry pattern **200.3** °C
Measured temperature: **41.8** °C
